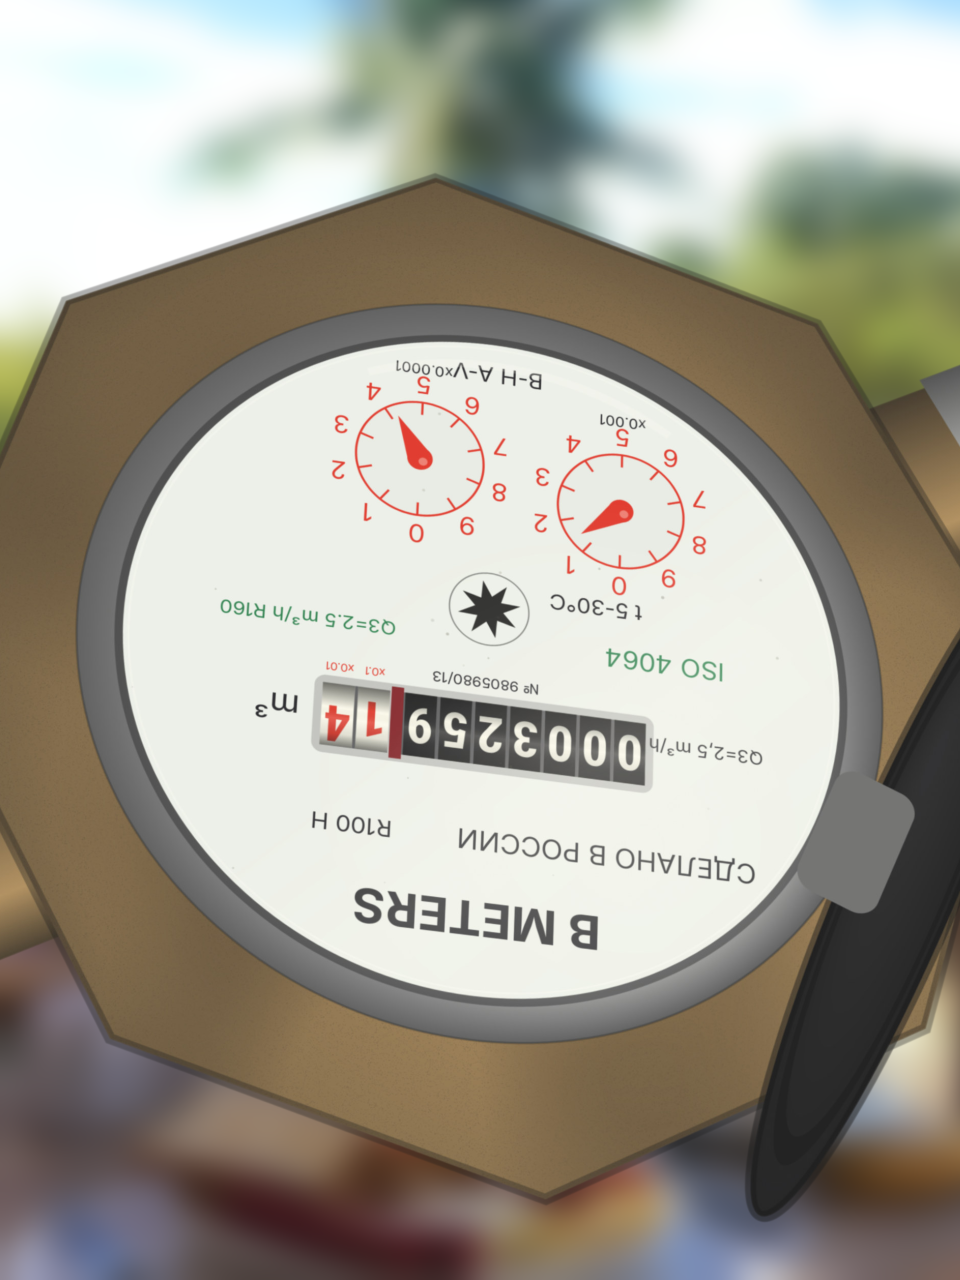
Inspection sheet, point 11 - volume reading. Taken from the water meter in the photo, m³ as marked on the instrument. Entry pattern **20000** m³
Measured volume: **3259.1414** m³
